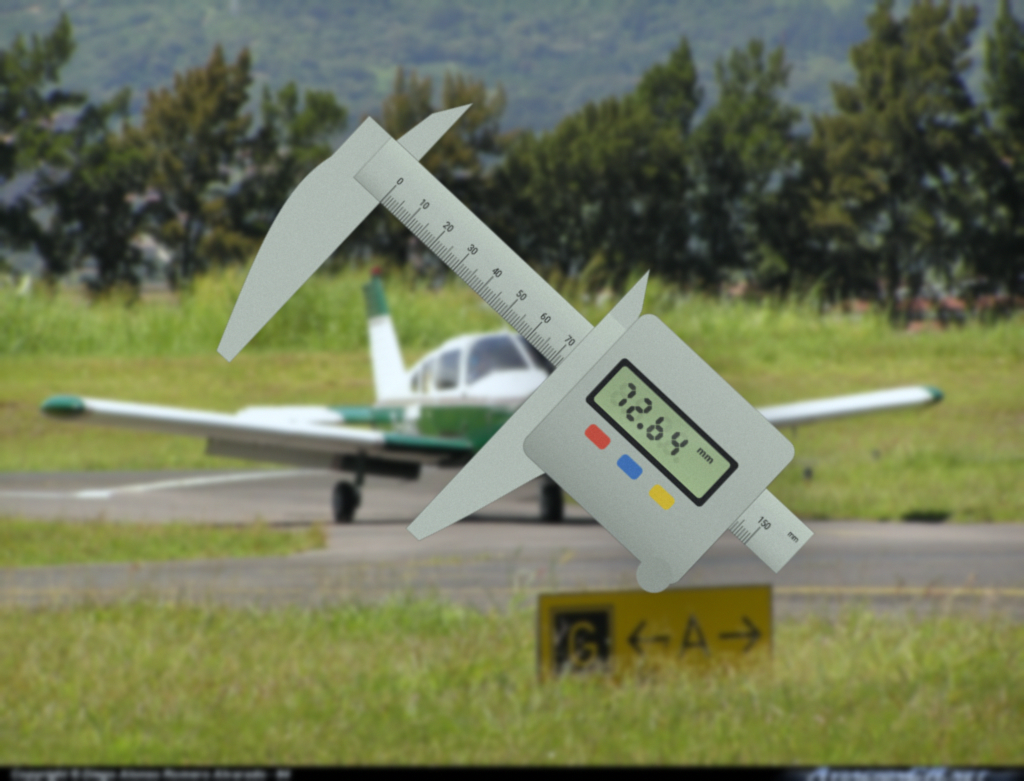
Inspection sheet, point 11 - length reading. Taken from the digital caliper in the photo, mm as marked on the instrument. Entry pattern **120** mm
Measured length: **72.64** mm
